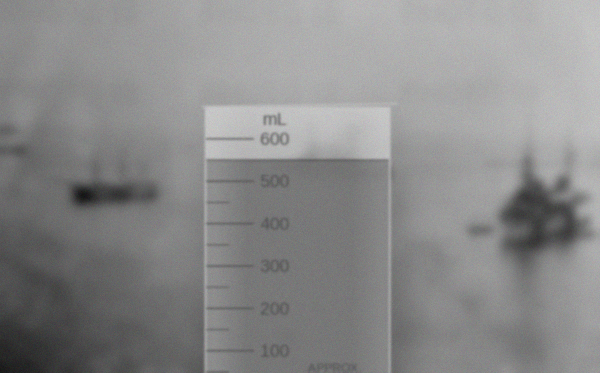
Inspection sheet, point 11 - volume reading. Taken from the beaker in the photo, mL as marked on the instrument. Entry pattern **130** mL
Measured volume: **550** mL
